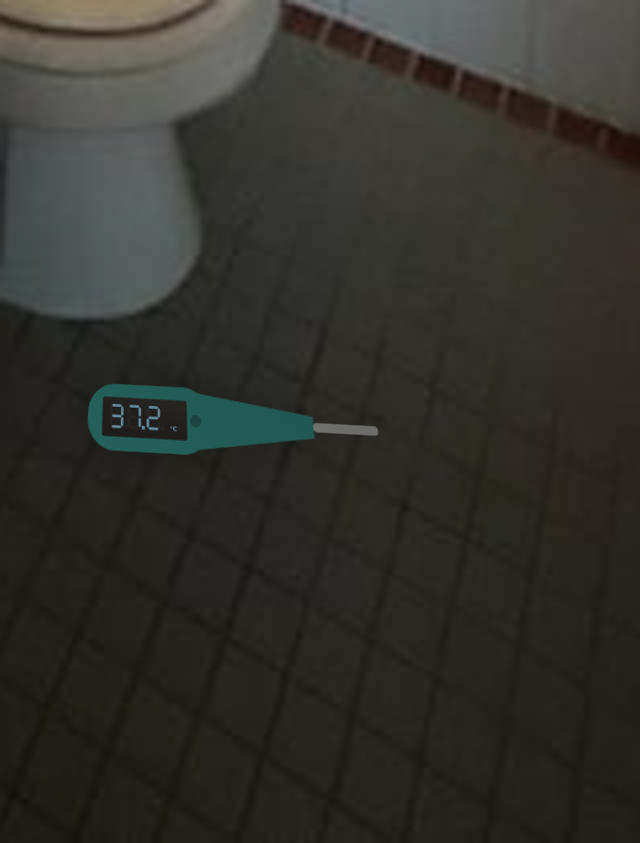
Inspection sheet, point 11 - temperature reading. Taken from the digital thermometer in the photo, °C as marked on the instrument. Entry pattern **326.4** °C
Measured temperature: **37.2** °C
